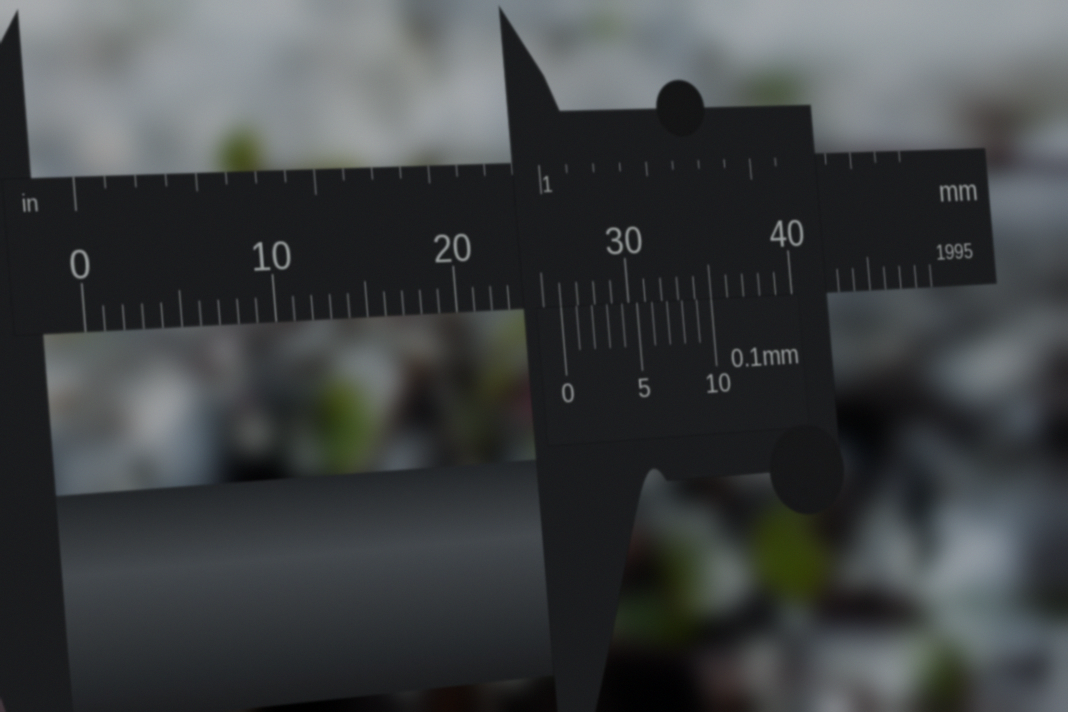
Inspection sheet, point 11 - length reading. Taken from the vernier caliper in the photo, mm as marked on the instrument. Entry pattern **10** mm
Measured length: **26.0** mm
